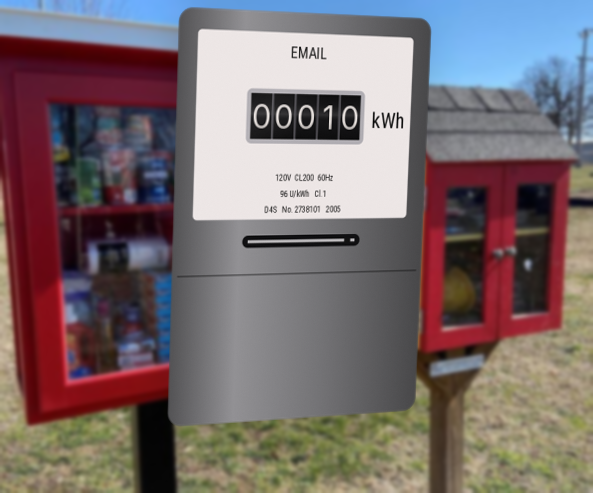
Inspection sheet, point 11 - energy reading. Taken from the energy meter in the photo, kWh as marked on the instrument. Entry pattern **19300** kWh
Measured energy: **10** kWh
